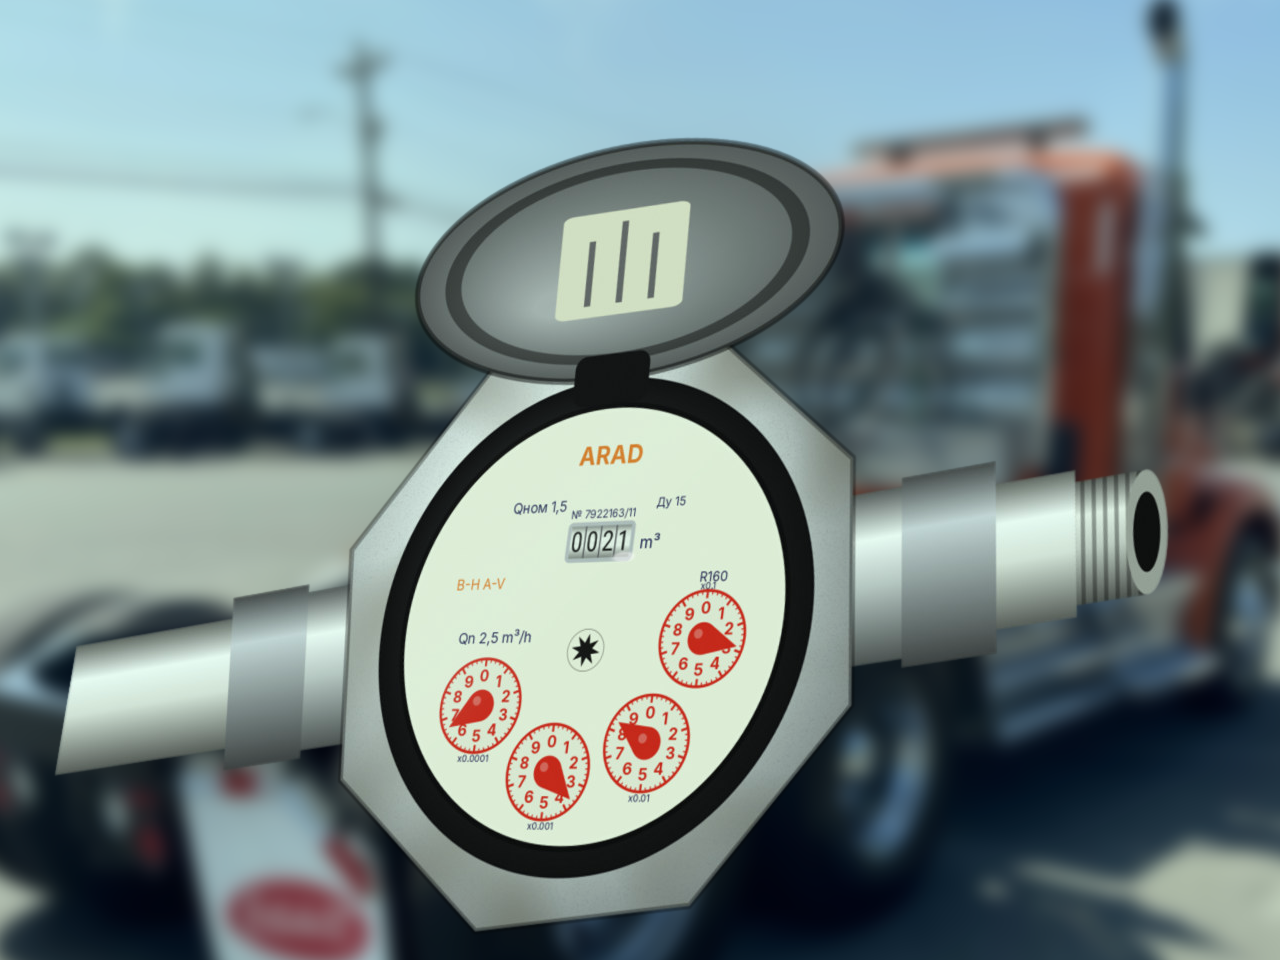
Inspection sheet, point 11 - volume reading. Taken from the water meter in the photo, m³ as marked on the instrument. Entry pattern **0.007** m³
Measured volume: **21.2836** m³
